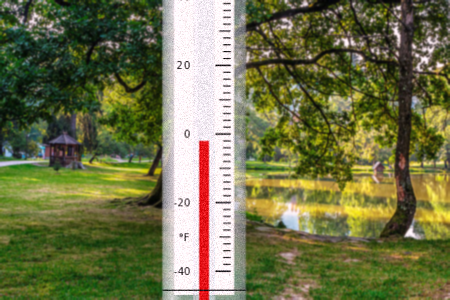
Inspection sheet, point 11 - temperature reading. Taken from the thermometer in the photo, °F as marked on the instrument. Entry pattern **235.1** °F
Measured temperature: **-2** °F
